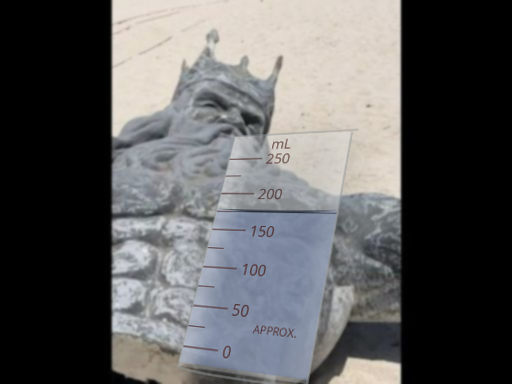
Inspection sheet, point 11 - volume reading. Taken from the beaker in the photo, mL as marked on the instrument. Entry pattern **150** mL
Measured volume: **175** mL
